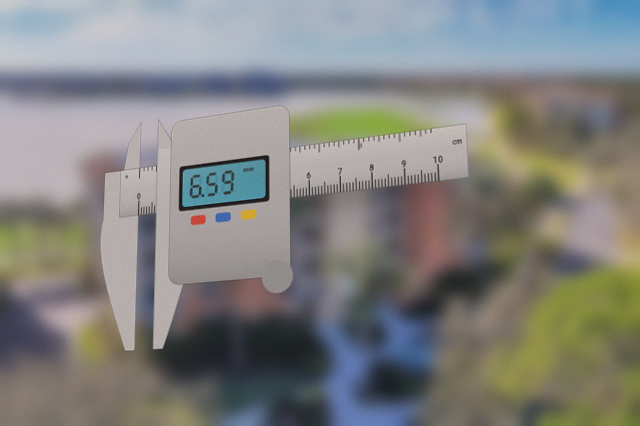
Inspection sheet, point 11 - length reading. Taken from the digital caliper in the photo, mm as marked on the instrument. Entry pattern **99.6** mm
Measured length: **6.59** mm
